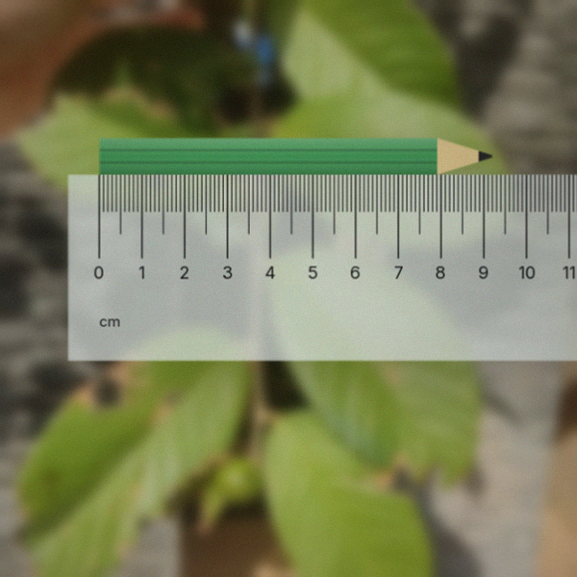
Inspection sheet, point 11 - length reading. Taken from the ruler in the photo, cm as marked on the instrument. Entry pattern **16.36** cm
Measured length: **9.2** cm
